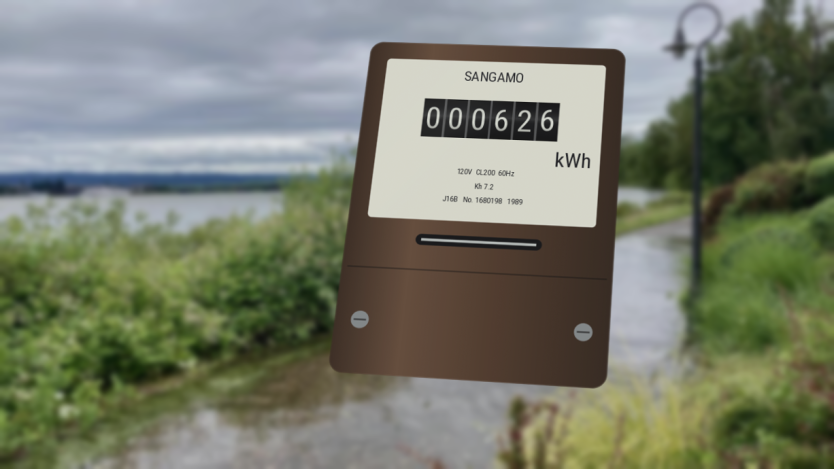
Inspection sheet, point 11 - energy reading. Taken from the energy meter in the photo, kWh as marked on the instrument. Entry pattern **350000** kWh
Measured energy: **626** kWh
